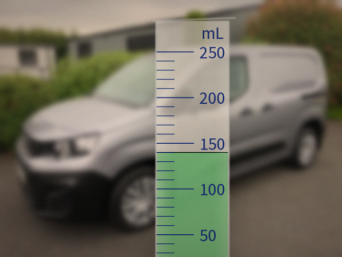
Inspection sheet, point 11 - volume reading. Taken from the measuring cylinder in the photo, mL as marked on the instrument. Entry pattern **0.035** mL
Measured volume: **140** mL
